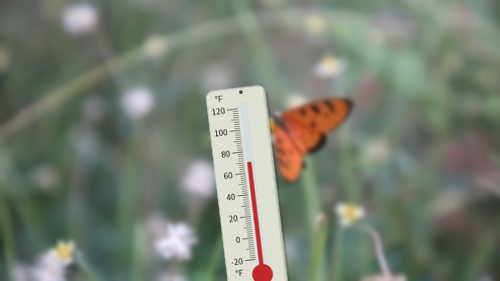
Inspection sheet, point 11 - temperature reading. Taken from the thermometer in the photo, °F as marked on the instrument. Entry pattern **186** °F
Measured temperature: **70** °F
